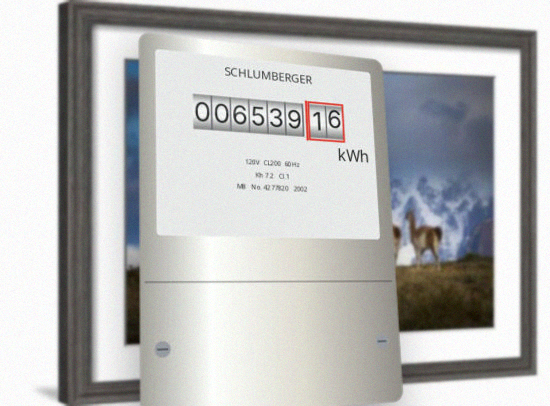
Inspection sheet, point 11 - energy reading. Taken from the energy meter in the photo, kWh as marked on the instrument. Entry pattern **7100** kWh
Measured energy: **6539.16** kWh
